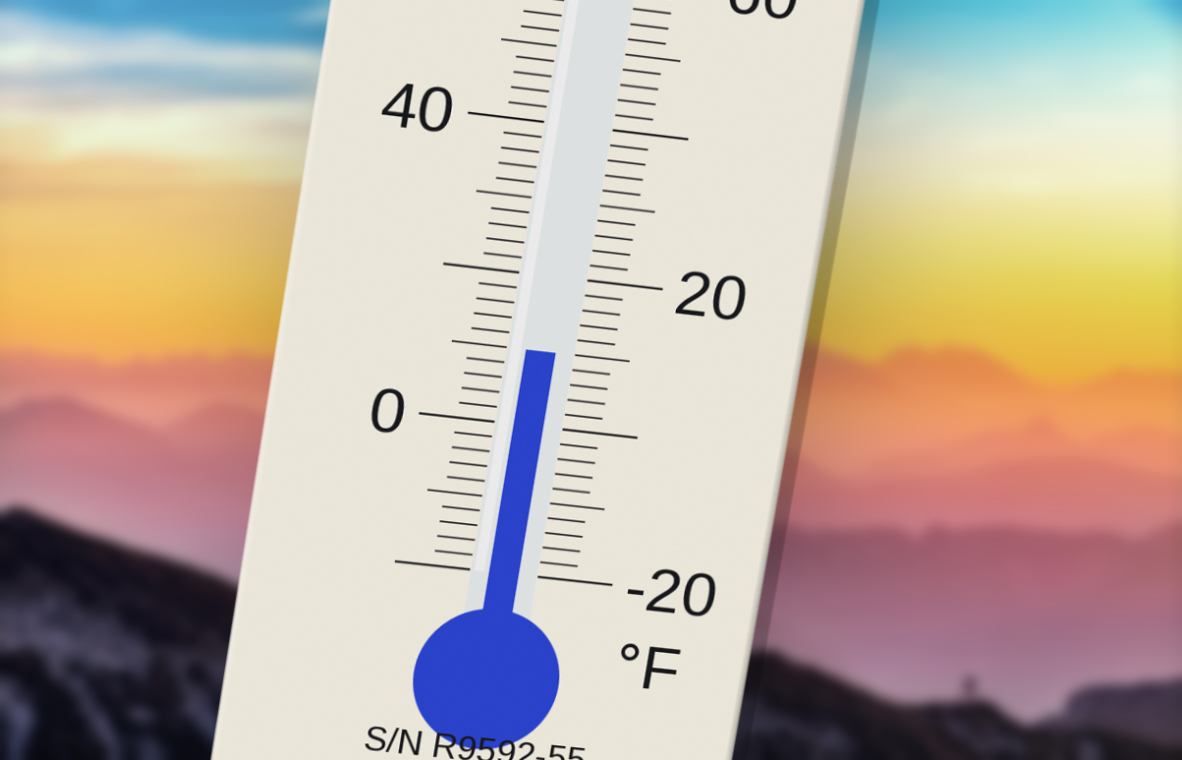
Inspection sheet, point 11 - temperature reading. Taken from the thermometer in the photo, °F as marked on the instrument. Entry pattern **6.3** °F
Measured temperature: **10** °F
